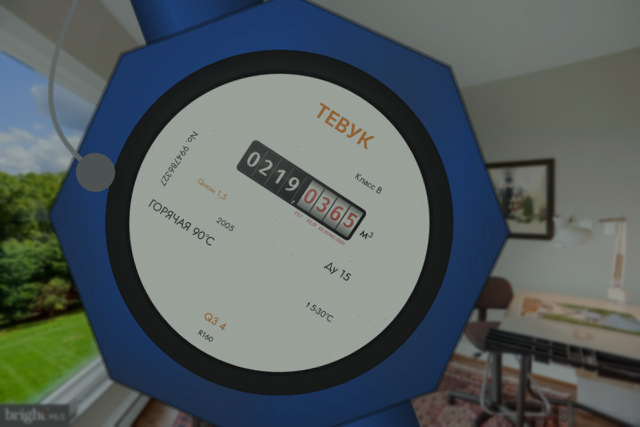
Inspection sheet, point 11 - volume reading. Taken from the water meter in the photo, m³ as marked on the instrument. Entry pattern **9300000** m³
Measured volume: **219.0365** m³
